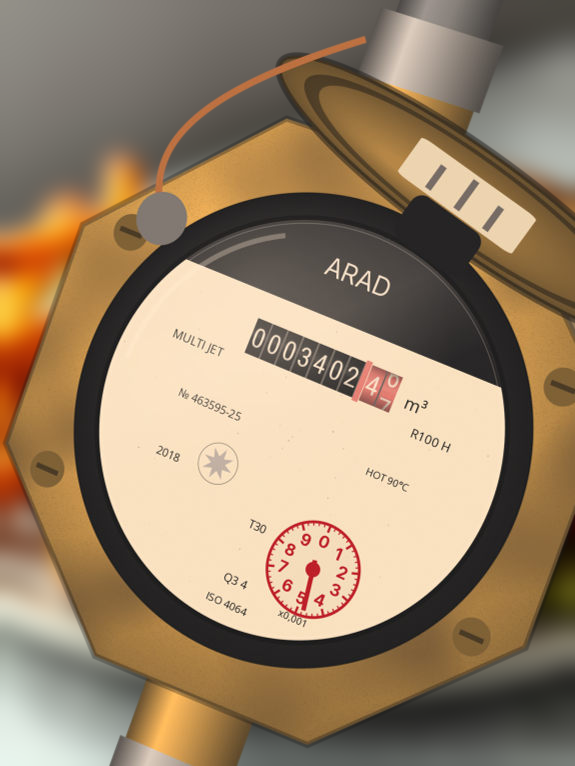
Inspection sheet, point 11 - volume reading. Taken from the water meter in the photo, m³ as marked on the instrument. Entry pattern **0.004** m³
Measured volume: **3402.464** m³
